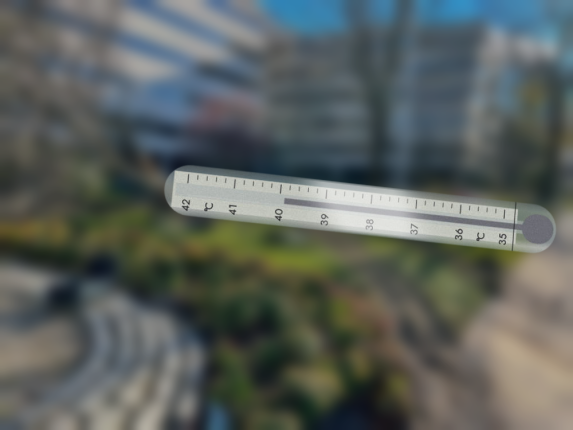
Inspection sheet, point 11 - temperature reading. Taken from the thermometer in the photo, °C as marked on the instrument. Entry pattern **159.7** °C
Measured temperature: **39.9** °C
